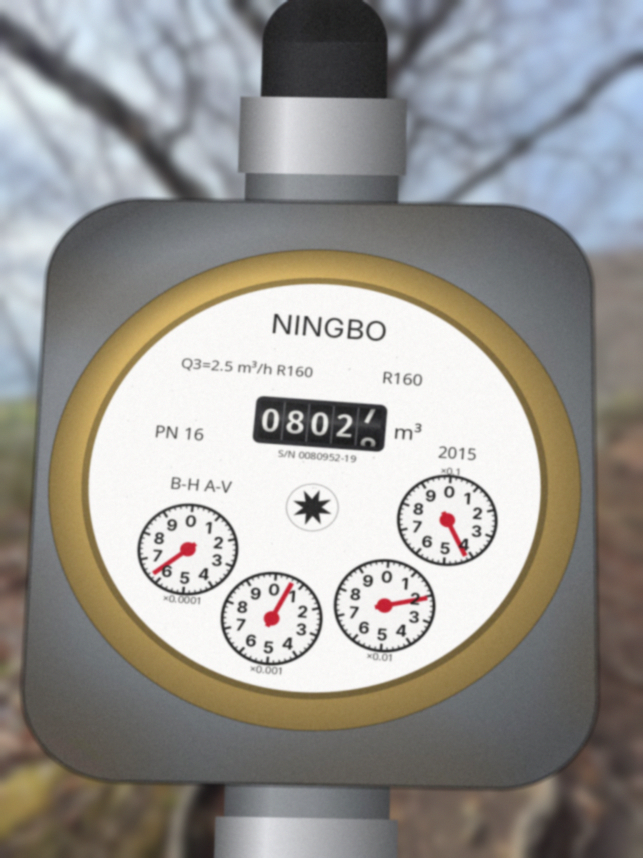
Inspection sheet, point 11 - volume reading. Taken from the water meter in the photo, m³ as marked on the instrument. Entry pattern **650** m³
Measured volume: **8027.4206** m³
